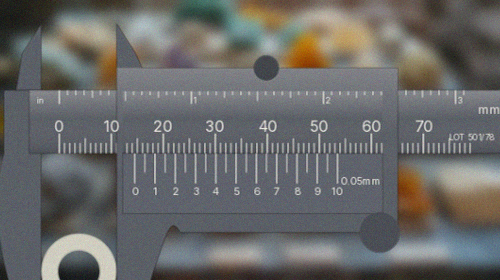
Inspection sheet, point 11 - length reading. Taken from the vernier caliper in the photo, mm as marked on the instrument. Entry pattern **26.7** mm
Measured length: **14.5** mm
